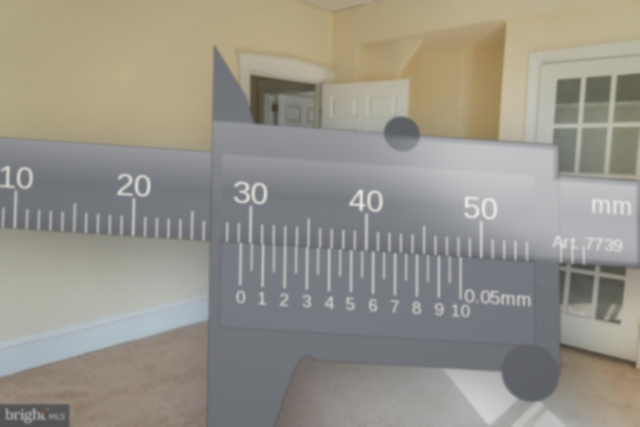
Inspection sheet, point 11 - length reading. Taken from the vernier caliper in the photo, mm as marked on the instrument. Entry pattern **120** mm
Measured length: **29.2** mm
